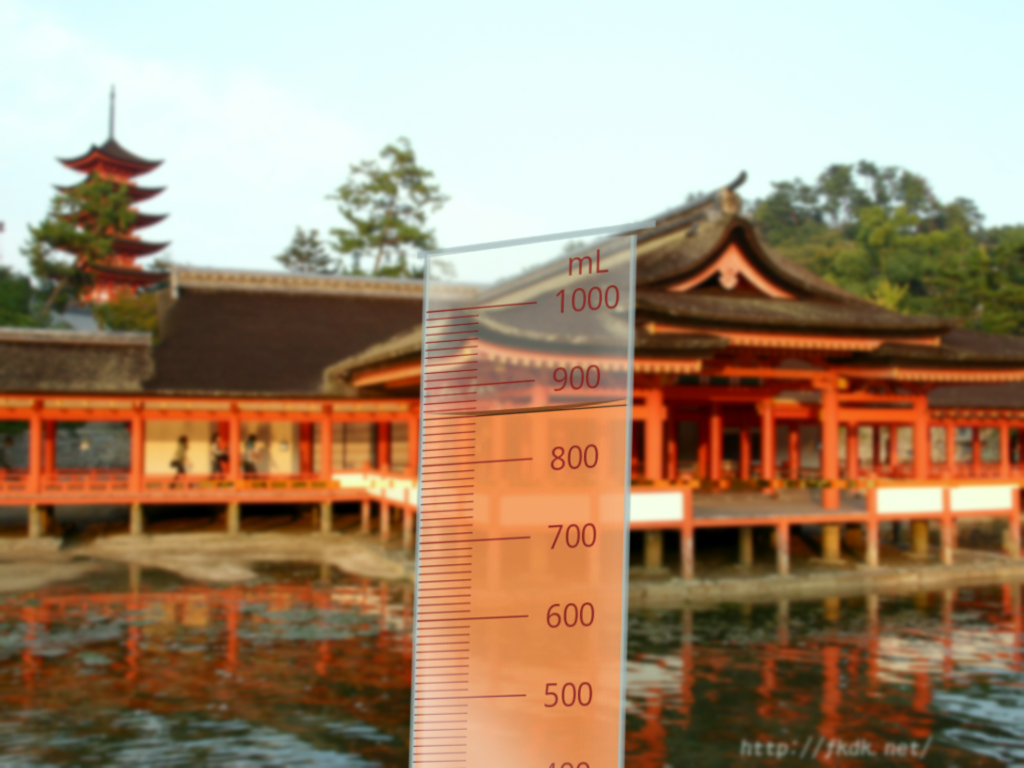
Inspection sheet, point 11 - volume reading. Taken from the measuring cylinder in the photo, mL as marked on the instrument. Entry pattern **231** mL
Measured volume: **860** mL
